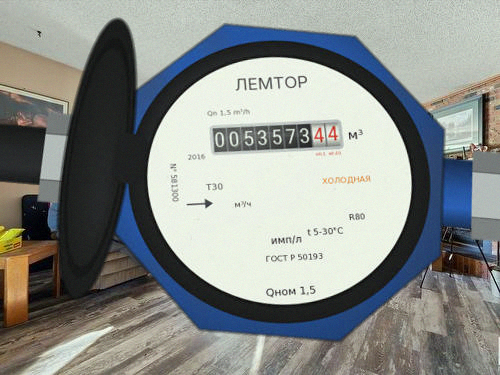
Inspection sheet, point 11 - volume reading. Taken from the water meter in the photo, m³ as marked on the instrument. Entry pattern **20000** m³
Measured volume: **53573.44** m³
